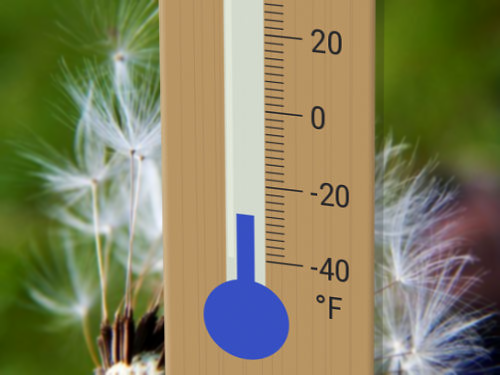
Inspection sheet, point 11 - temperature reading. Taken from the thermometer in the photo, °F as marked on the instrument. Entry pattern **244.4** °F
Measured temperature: **-28** °F
